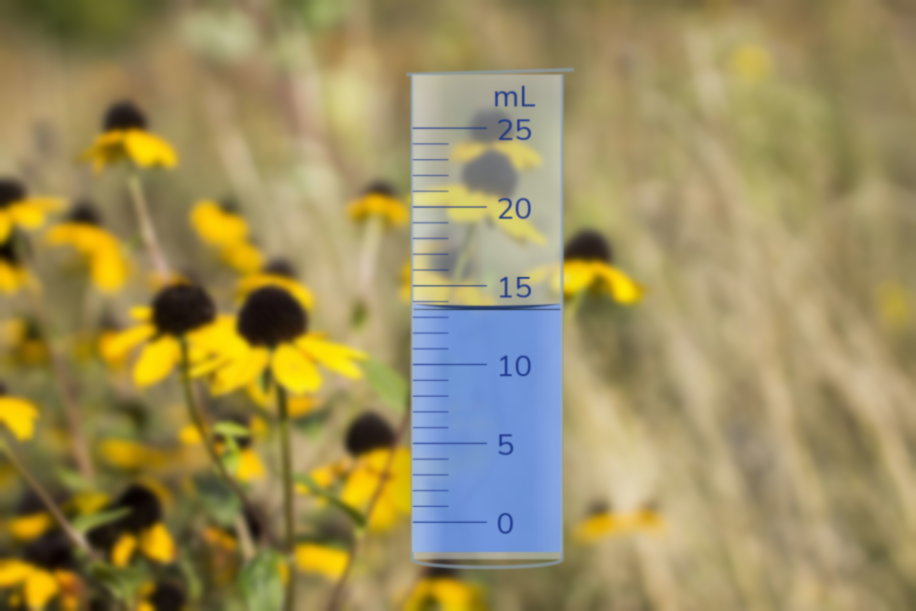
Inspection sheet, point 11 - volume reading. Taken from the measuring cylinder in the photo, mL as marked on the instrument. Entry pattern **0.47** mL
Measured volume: **13.5** mL
